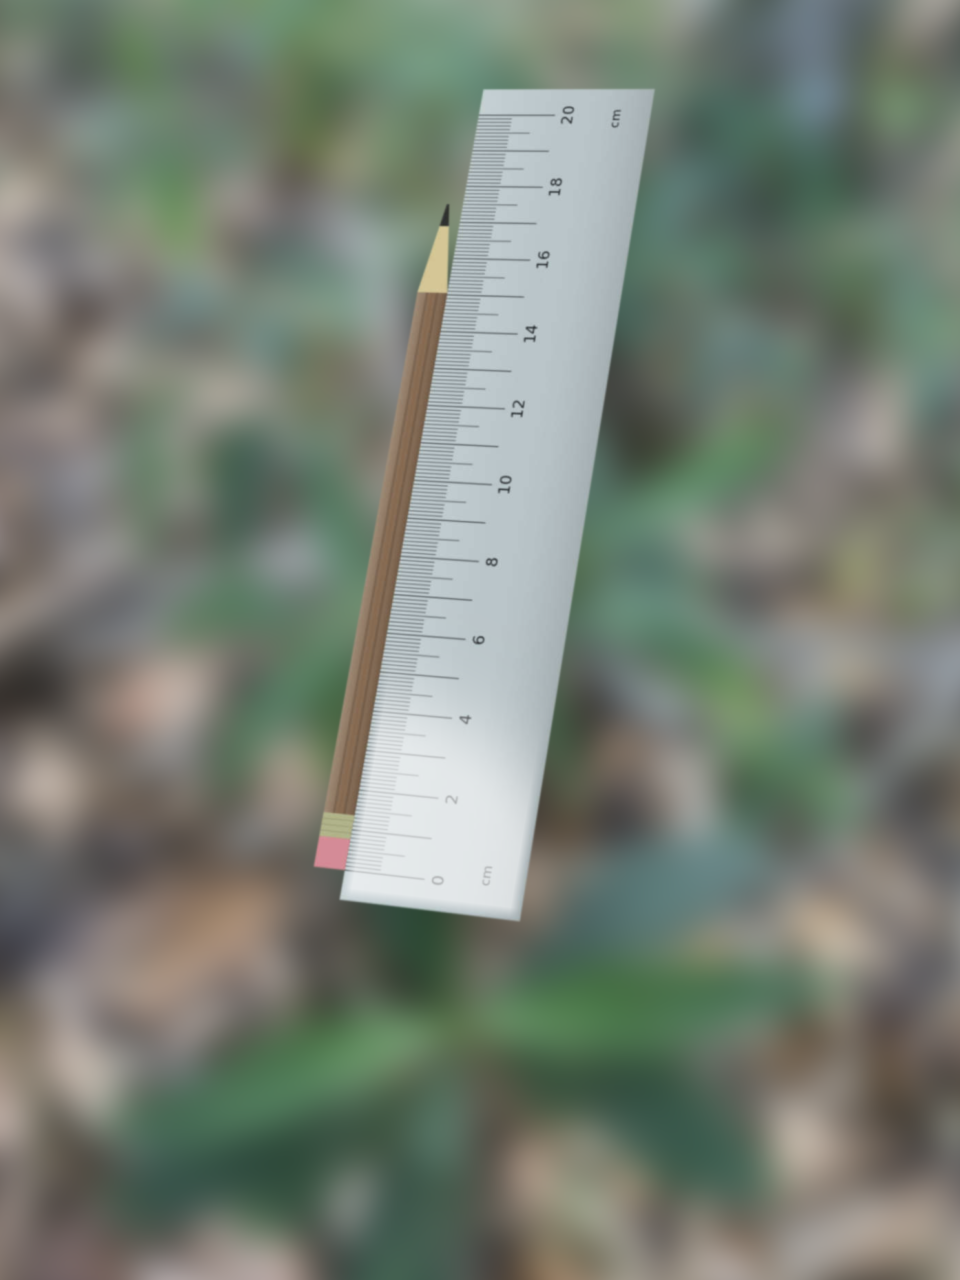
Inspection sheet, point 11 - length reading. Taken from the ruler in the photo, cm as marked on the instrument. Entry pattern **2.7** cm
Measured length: **17.5** cm
